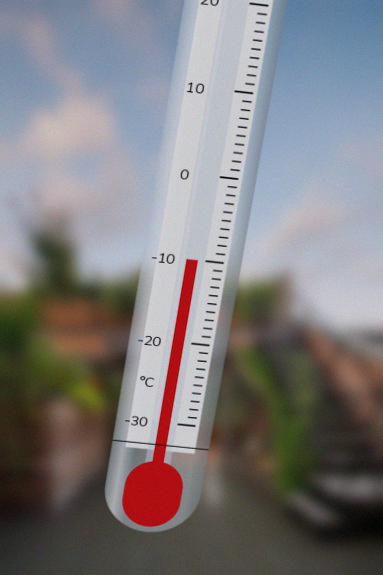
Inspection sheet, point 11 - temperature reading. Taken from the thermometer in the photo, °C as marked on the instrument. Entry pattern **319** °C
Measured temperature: **-10** °C
